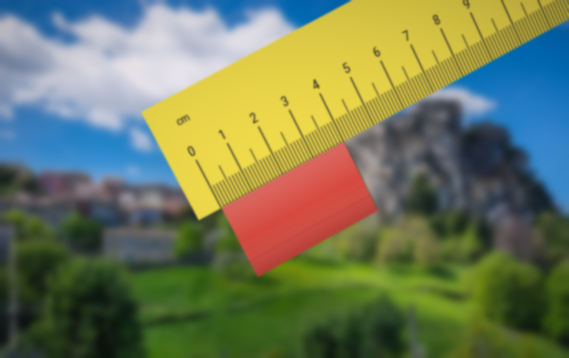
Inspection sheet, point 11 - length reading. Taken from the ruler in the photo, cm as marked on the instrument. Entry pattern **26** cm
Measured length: **4** cm
